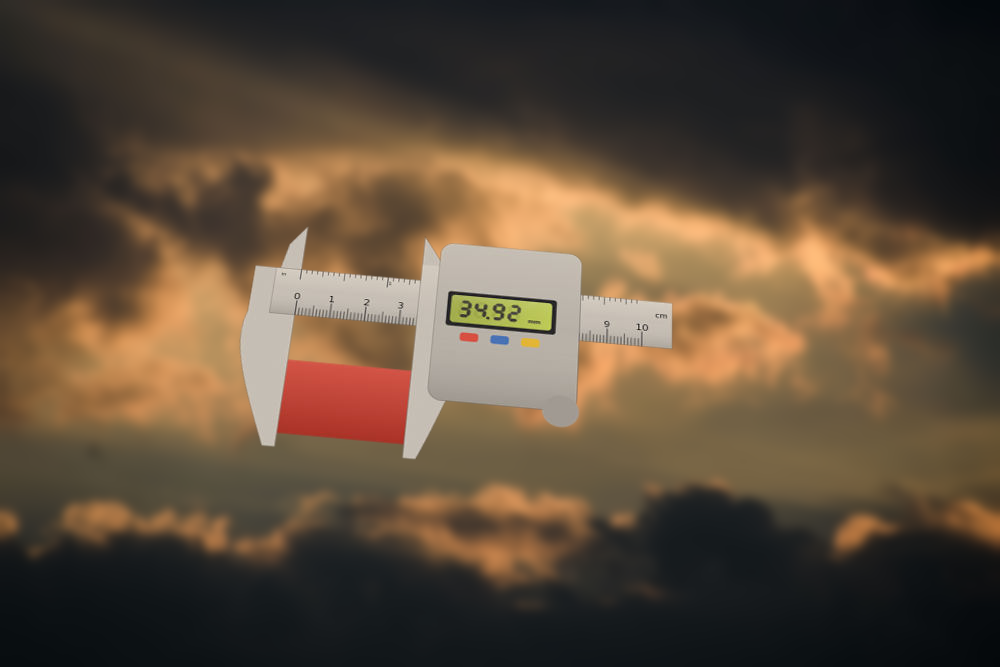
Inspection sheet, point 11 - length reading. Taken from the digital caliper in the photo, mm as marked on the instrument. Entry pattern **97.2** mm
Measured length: **34.92** mm
